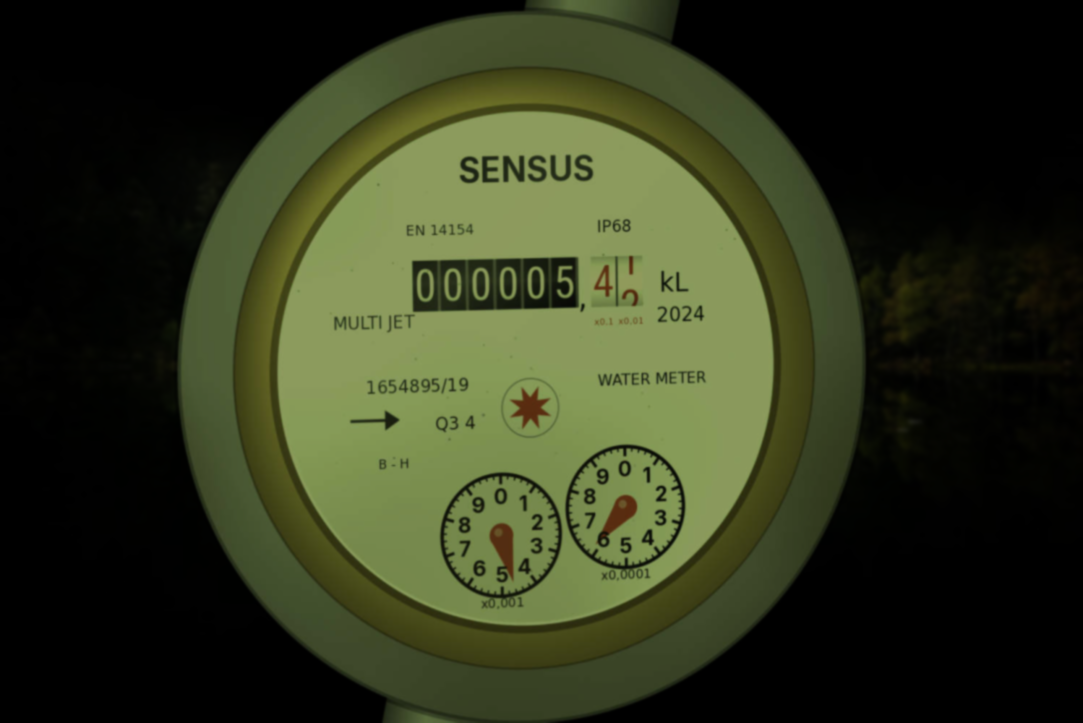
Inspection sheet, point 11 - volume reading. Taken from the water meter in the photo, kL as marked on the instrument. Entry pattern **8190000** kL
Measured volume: **5.4146** kL
